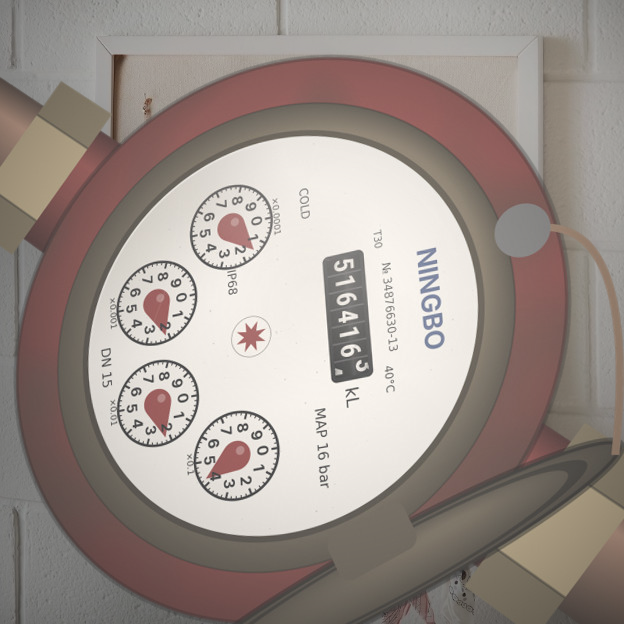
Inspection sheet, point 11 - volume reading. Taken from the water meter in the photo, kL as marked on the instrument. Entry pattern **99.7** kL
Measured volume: **5164163.4221** kL
